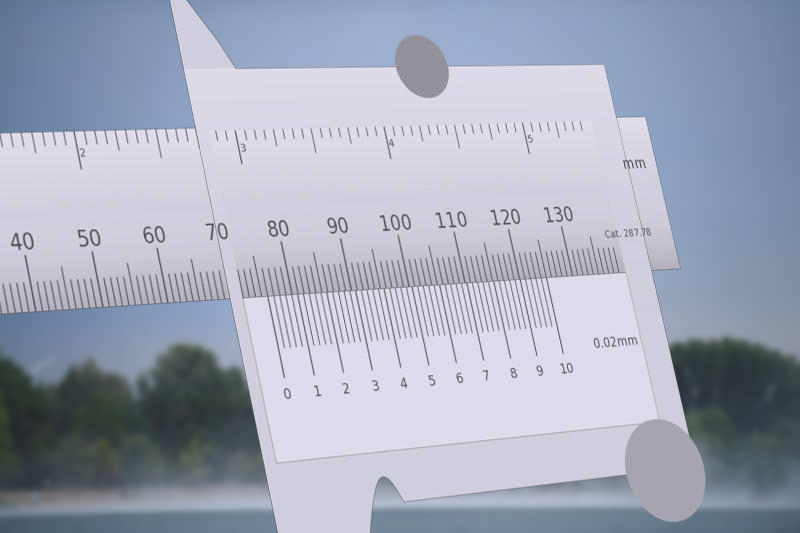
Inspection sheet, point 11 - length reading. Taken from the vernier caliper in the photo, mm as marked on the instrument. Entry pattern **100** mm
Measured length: **76.0** mm
